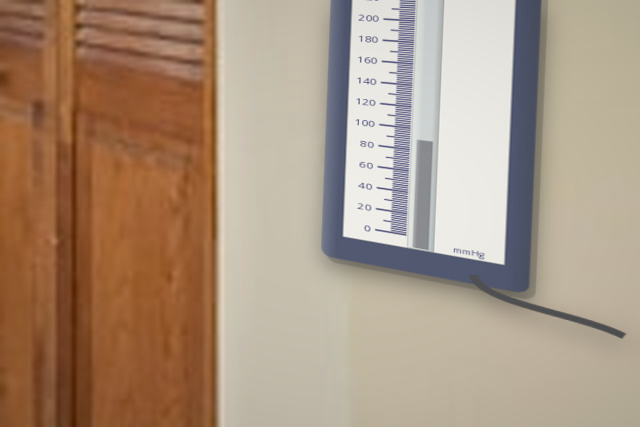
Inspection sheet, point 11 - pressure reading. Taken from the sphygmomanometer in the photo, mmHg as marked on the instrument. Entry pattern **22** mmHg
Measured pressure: **90** mmHg
